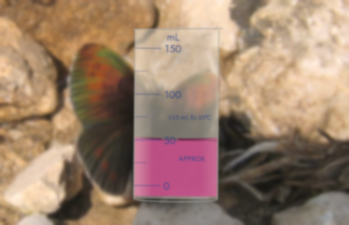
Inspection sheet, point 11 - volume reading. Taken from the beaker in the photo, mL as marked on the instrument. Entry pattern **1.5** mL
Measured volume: **50** mL
